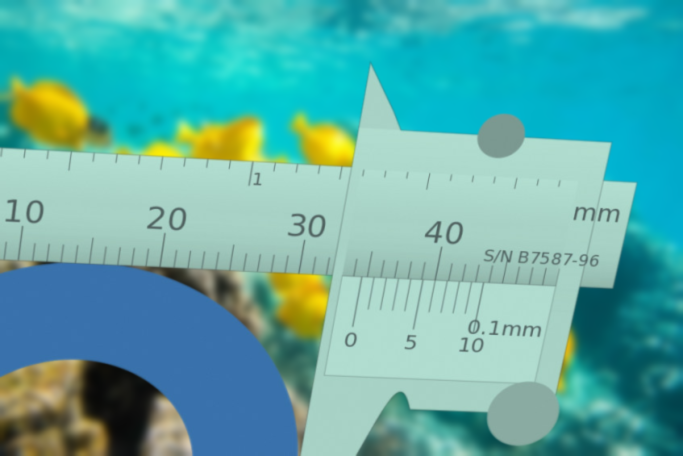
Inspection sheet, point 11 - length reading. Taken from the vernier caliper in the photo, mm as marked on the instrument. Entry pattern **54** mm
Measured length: **34.6** mm
